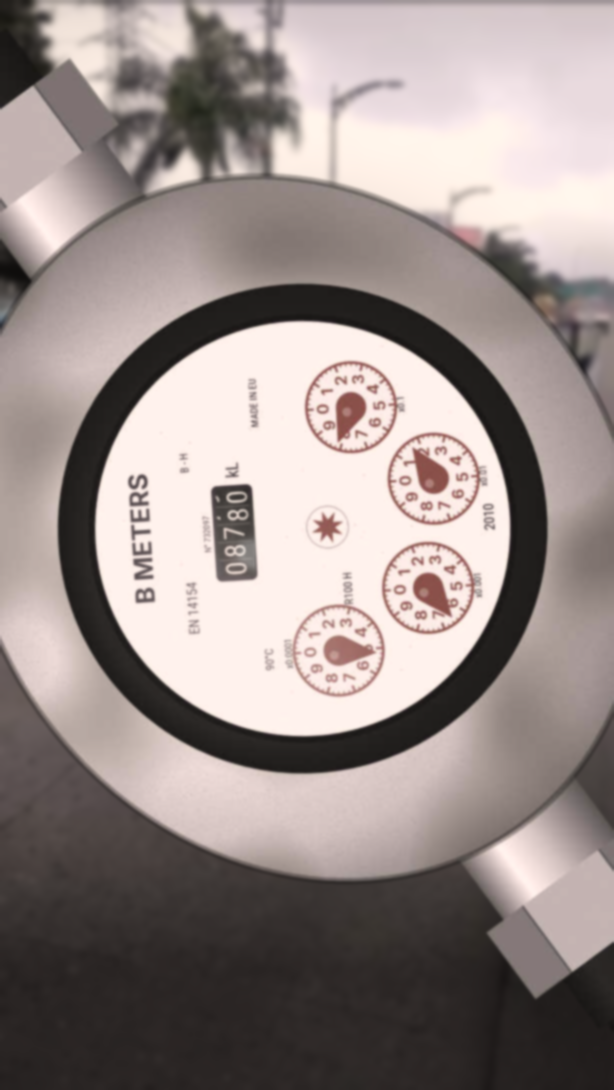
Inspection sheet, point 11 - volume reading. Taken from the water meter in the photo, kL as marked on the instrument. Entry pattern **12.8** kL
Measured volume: **8779.8165** kL
